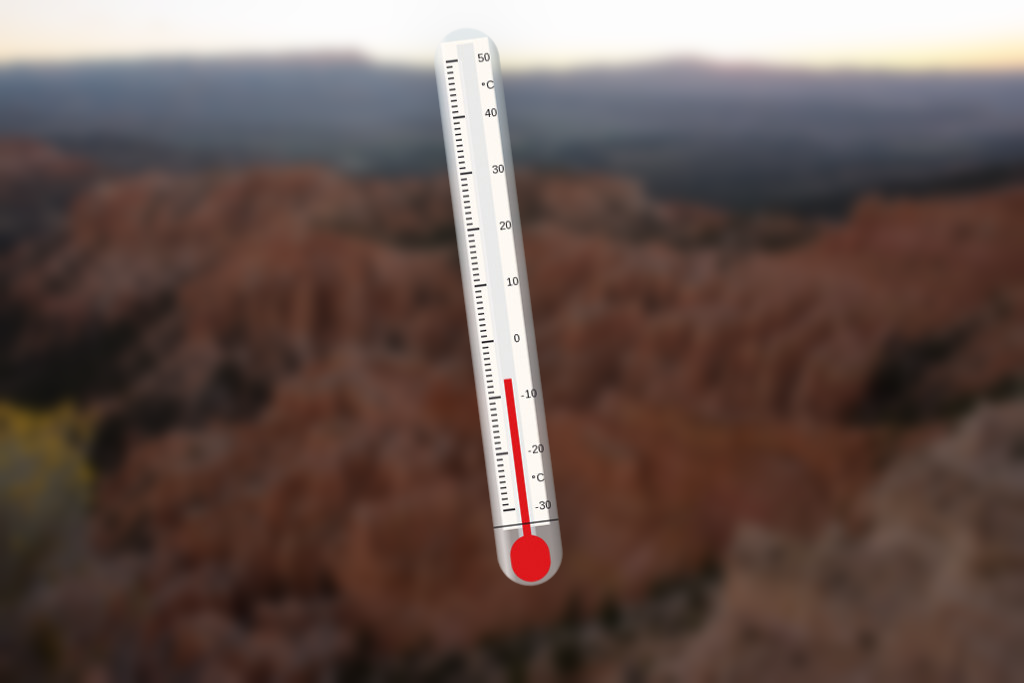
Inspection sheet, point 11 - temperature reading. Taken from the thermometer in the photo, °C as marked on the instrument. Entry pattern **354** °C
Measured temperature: **-7** °C
